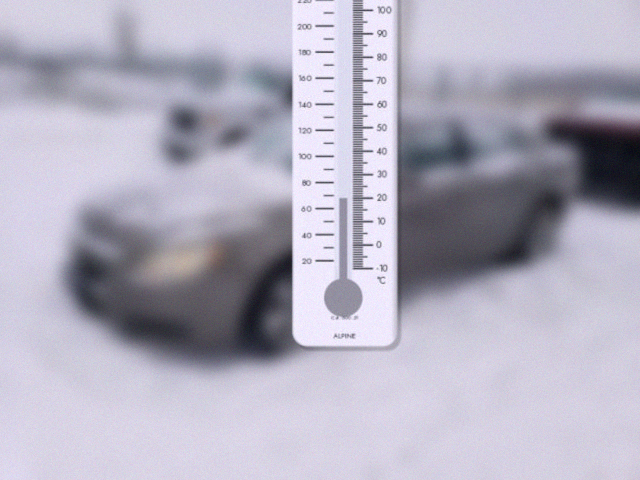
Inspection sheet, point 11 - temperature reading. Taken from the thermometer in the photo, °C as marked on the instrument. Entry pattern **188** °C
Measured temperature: **20** °C
